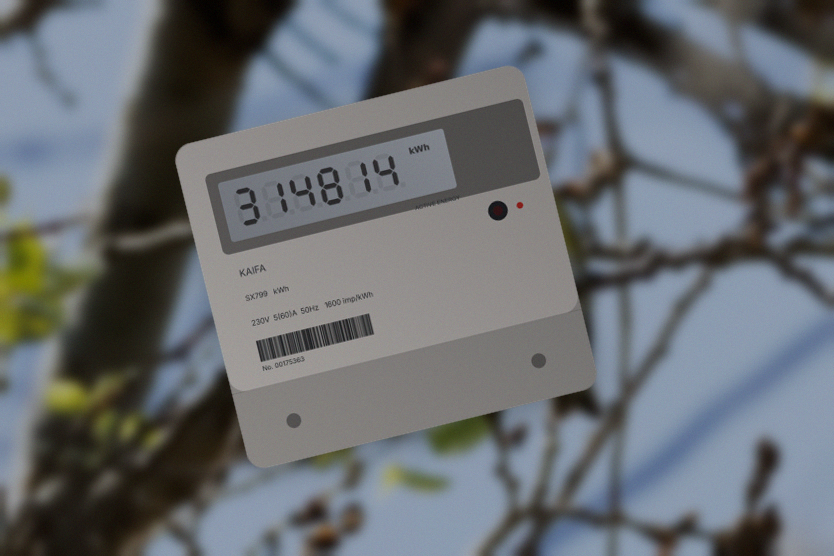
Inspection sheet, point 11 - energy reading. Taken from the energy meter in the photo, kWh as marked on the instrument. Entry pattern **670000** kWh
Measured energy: **314814** kWh
